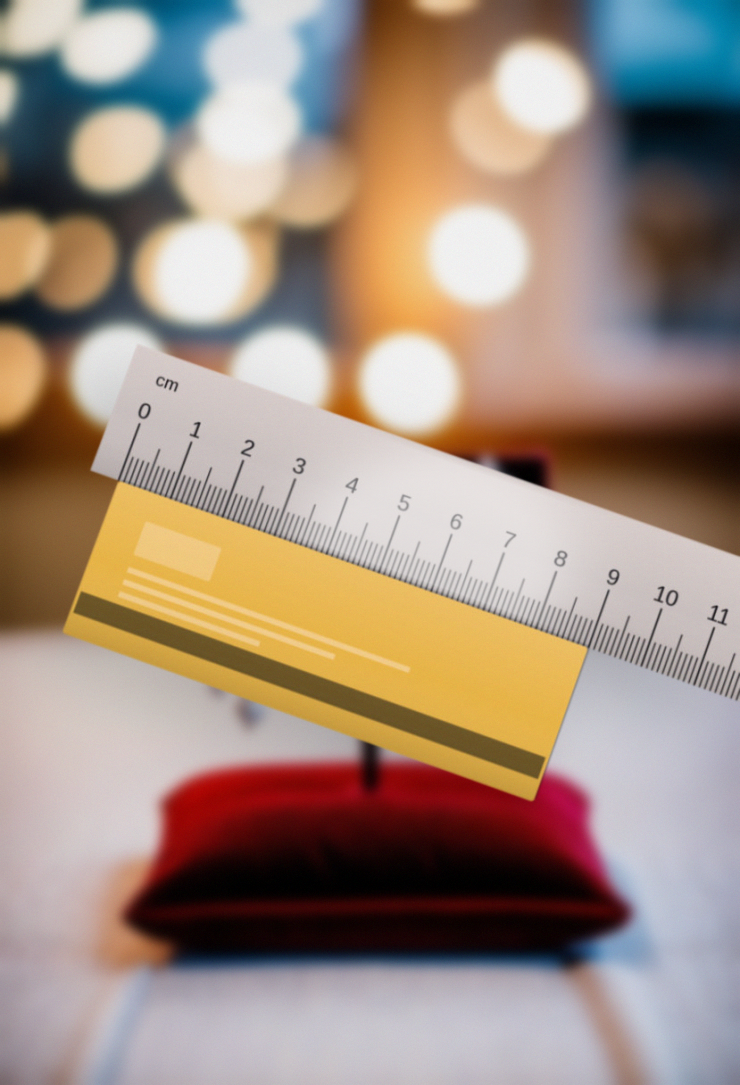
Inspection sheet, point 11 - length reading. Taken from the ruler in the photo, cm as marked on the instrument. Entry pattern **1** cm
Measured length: **9** cm
